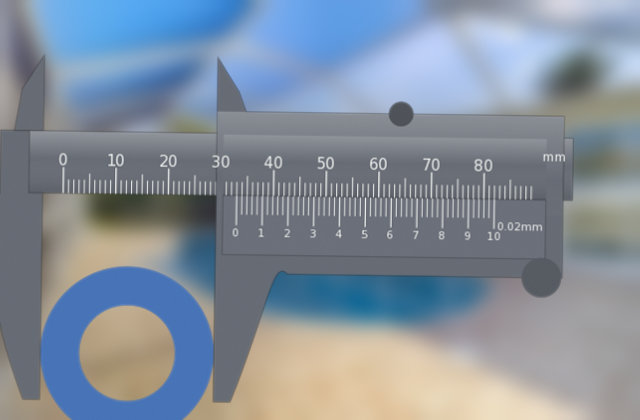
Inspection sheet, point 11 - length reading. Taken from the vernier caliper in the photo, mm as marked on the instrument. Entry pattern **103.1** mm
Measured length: **33.0** mm
